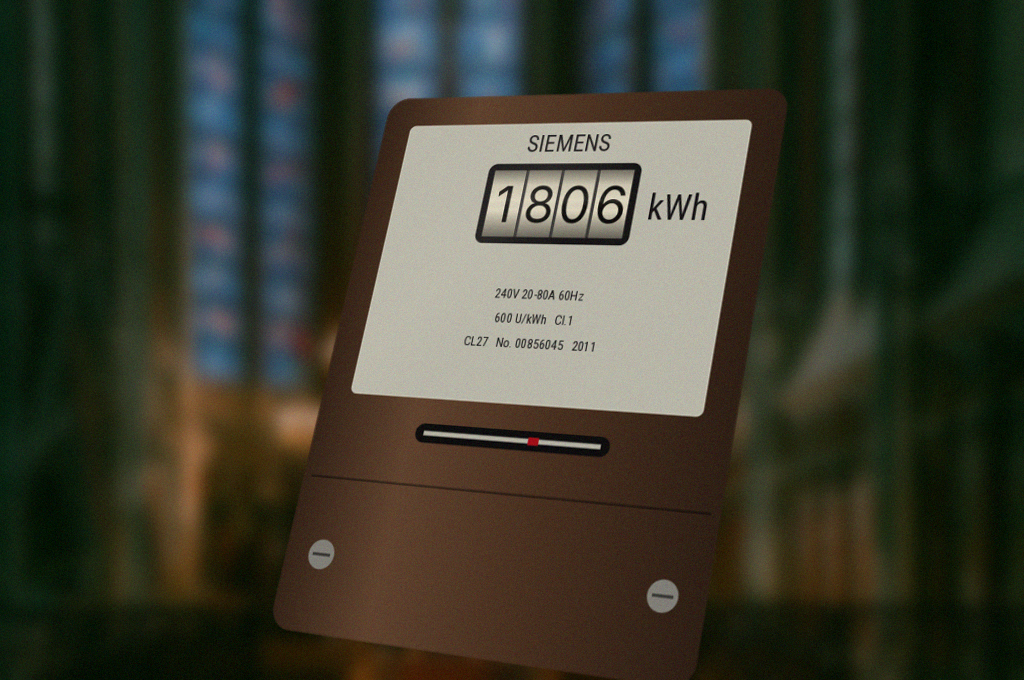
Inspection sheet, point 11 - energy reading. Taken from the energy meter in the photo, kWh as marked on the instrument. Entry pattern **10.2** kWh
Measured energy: **1806** kWh
